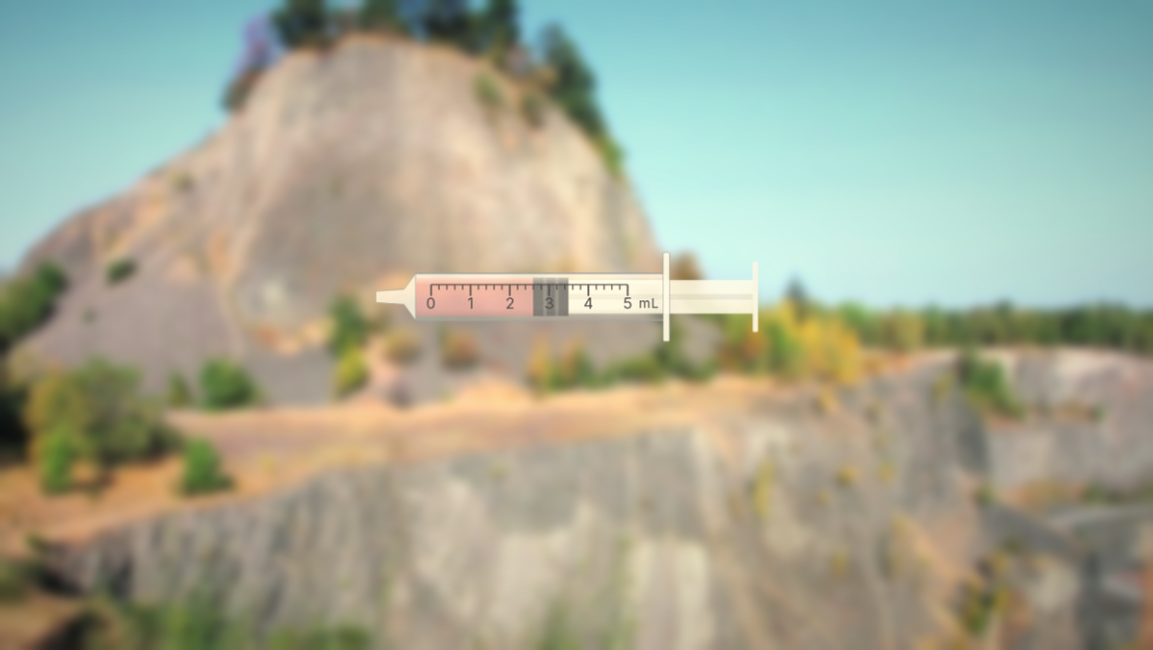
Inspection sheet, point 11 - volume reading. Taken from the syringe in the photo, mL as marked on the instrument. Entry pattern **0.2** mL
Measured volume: **2.6** mL
